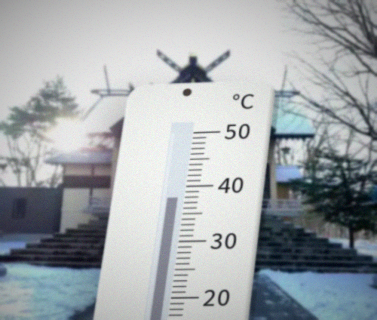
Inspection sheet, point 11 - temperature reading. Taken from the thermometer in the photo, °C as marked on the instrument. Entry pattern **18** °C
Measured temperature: **38** °C
